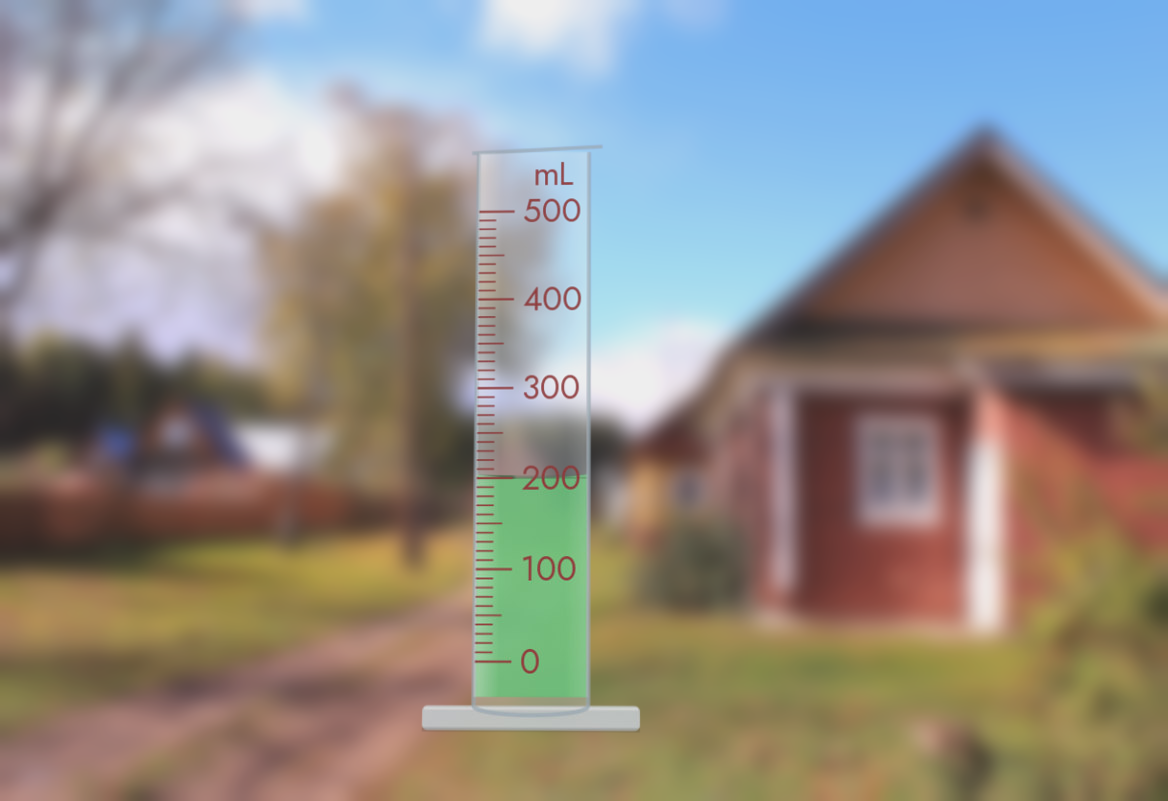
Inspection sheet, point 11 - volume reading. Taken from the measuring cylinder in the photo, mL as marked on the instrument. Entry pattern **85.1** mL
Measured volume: **200** mL
